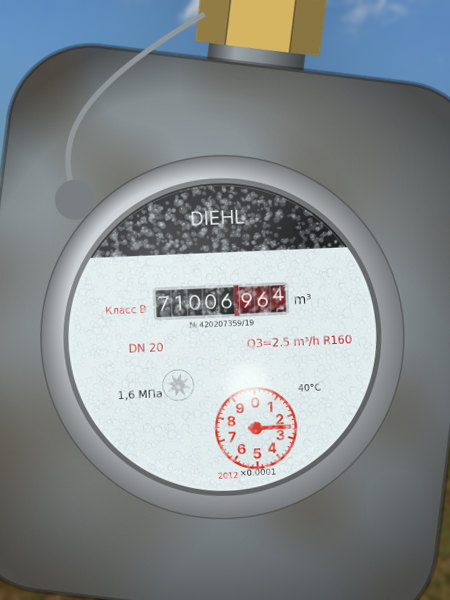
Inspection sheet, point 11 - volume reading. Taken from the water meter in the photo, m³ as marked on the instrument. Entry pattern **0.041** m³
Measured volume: **71006.9642** m³
